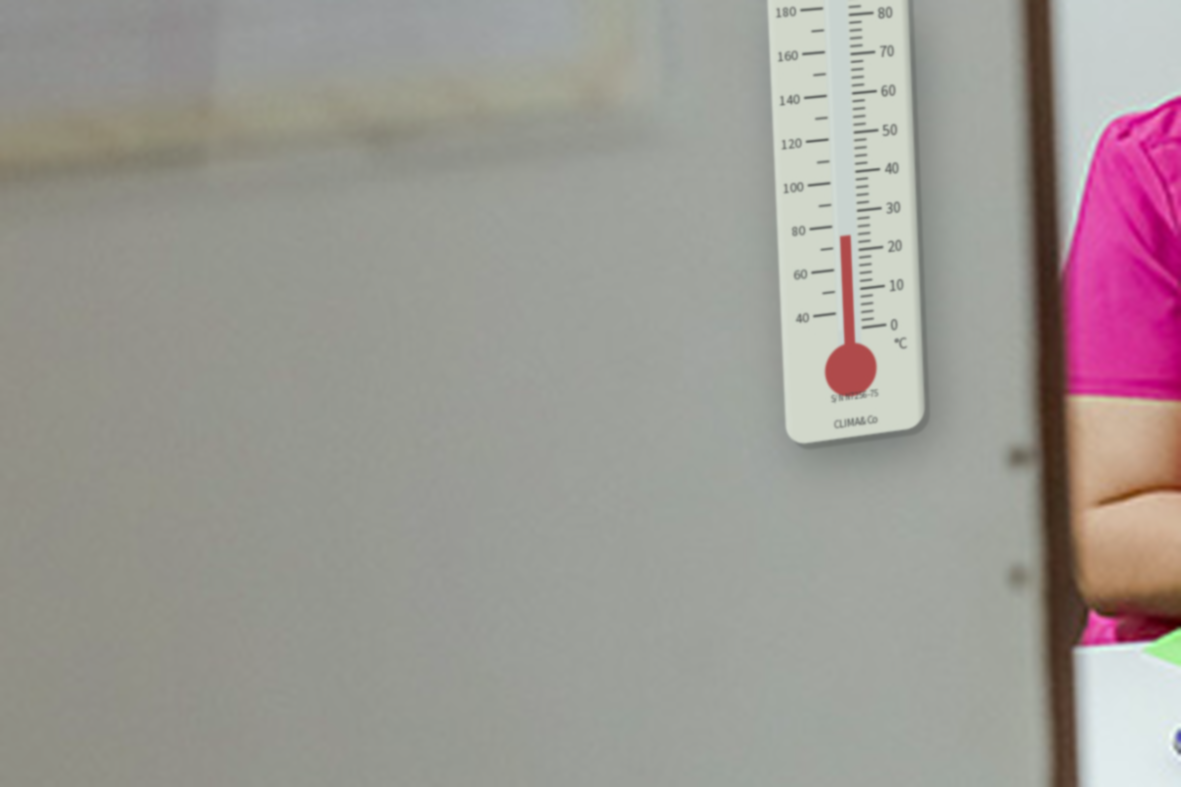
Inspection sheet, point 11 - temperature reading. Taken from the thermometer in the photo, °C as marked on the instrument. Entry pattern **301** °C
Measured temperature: **24** °C
